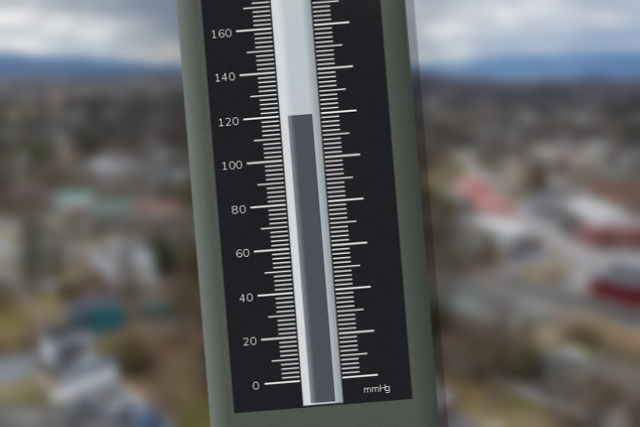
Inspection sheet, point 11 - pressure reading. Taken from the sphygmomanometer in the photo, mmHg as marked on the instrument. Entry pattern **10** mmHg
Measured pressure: **120** mmHg
